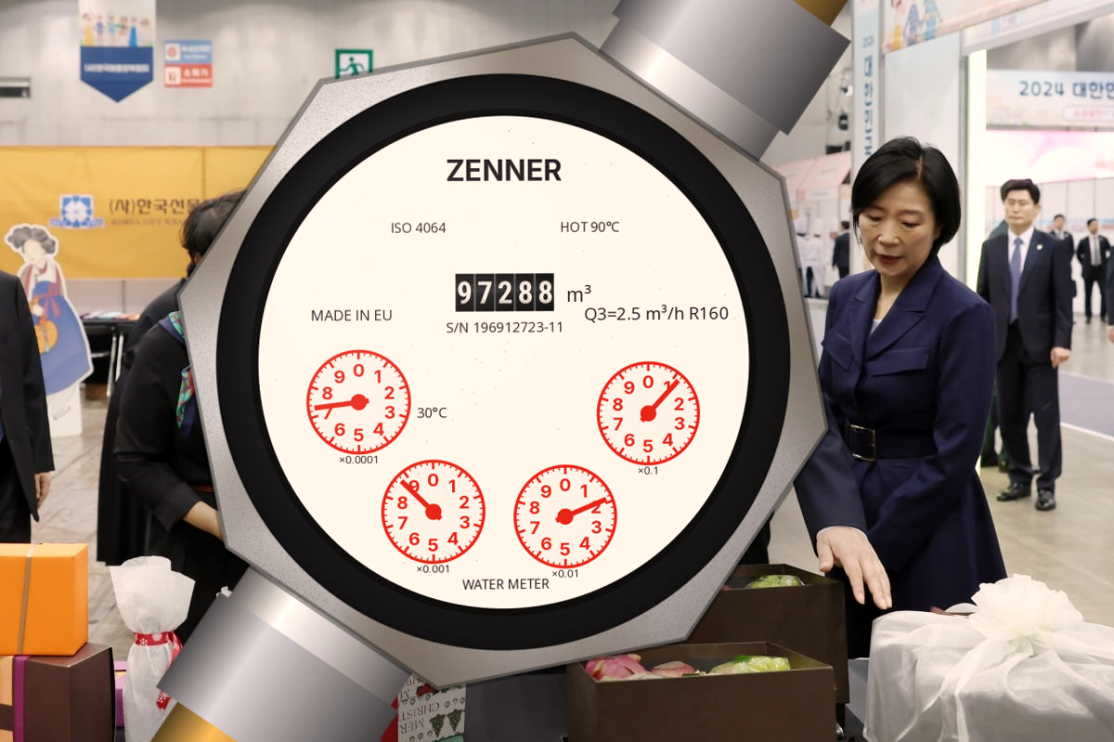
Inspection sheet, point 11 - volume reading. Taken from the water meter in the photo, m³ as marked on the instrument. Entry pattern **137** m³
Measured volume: **97288.1187** m³
